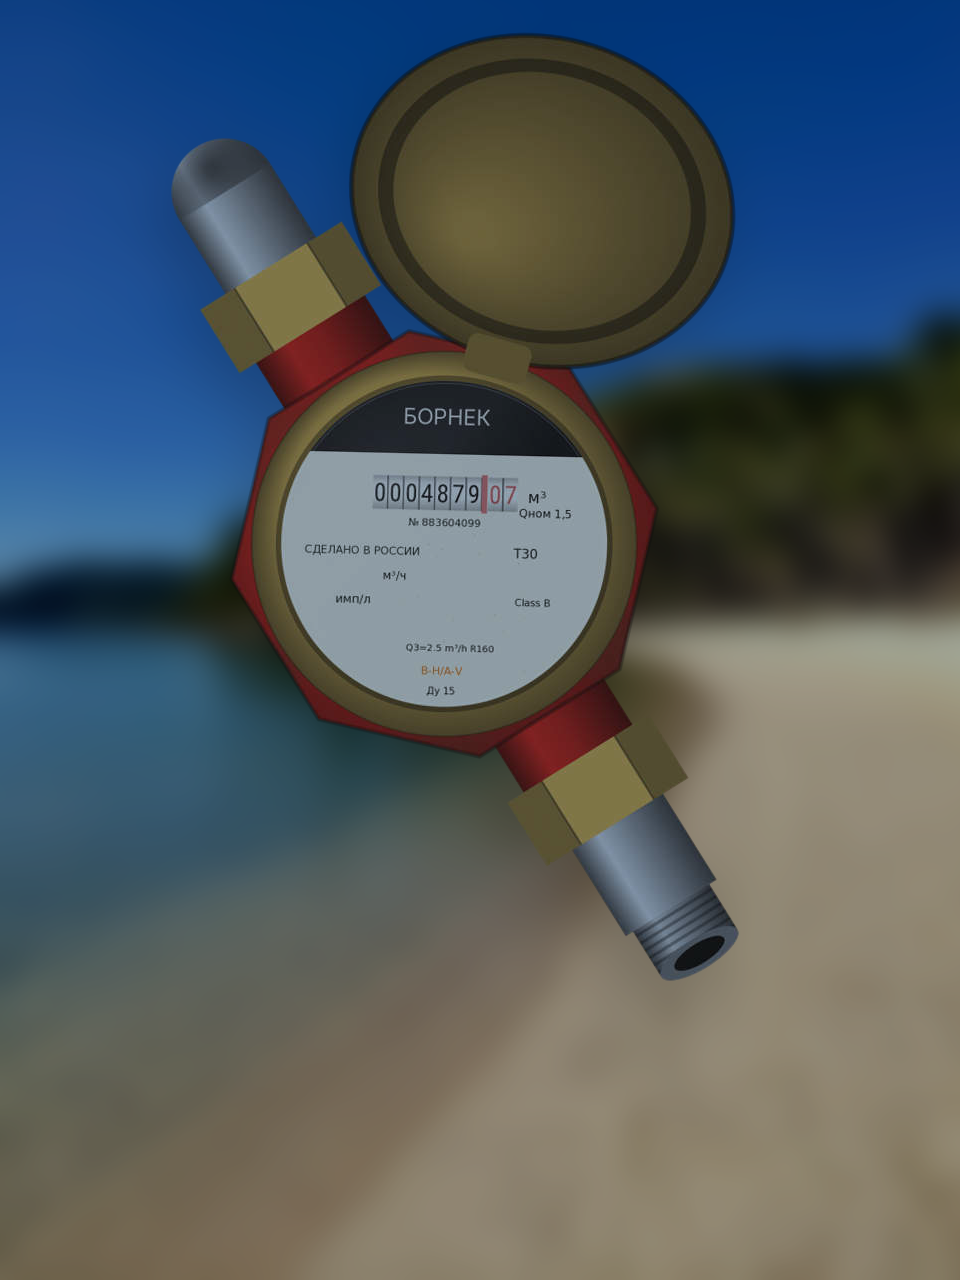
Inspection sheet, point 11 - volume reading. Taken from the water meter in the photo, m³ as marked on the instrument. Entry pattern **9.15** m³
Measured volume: **4879.07** m³
